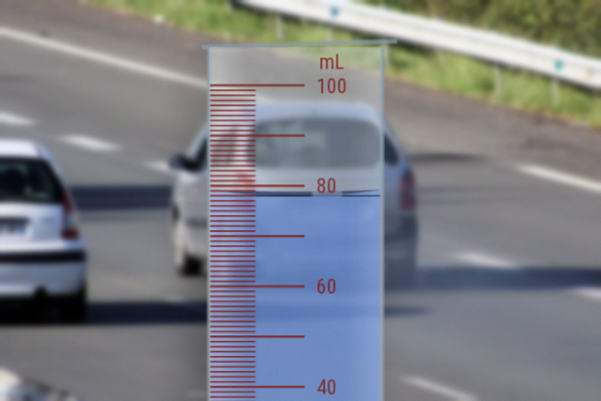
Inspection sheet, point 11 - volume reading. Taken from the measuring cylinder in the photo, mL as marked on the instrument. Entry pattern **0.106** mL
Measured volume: **78** mL
